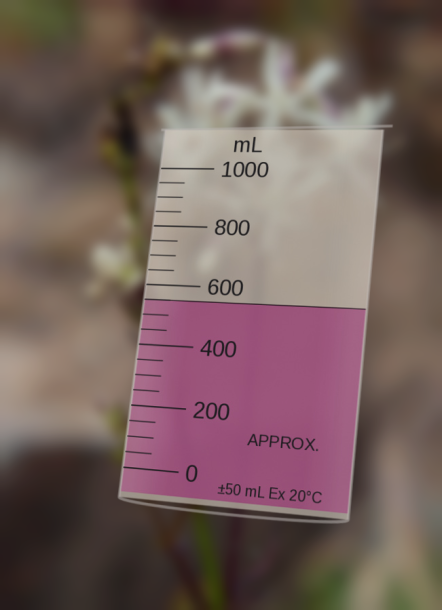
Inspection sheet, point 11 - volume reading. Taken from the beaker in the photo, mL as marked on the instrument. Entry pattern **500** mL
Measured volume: **550** mL
